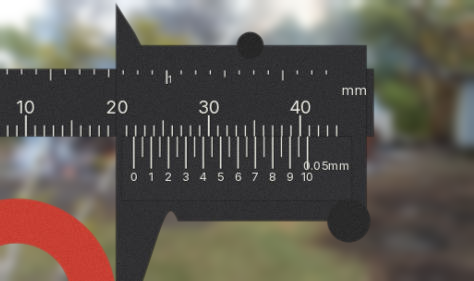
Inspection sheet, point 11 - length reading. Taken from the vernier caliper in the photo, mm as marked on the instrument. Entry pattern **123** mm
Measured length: **21.8** mm
